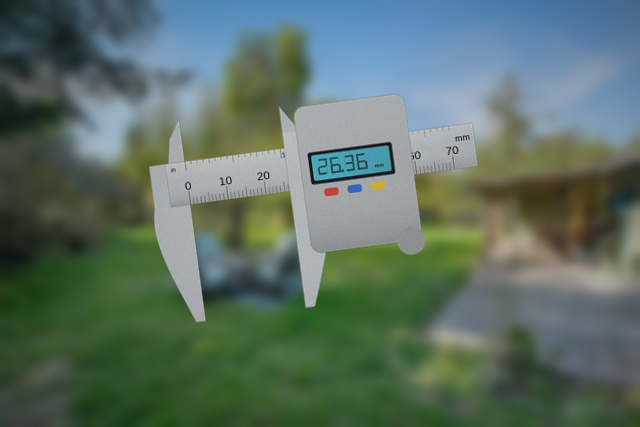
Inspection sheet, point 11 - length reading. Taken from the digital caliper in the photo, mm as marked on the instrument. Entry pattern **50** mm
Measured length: **26.36** mm
